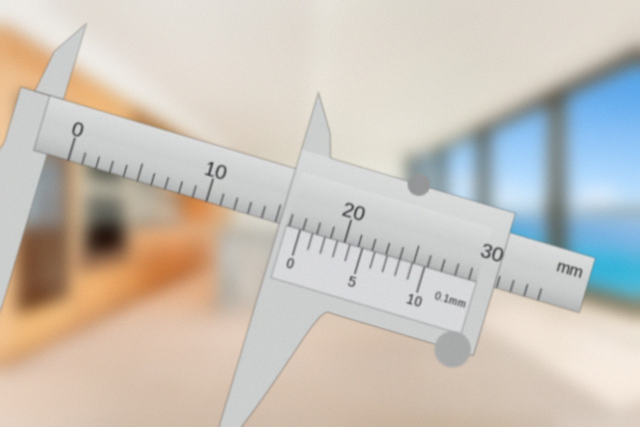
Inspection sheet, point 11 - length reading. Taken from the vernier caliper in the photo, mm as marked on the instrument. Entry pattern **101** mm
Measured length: **16.8** mm
